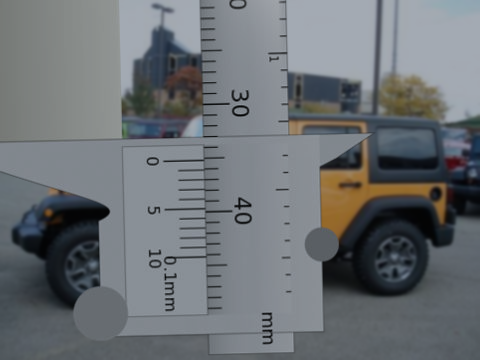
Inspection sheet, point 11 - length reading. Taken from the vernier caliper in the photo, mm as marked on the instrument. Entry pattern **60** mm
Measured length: **35.2** mm
